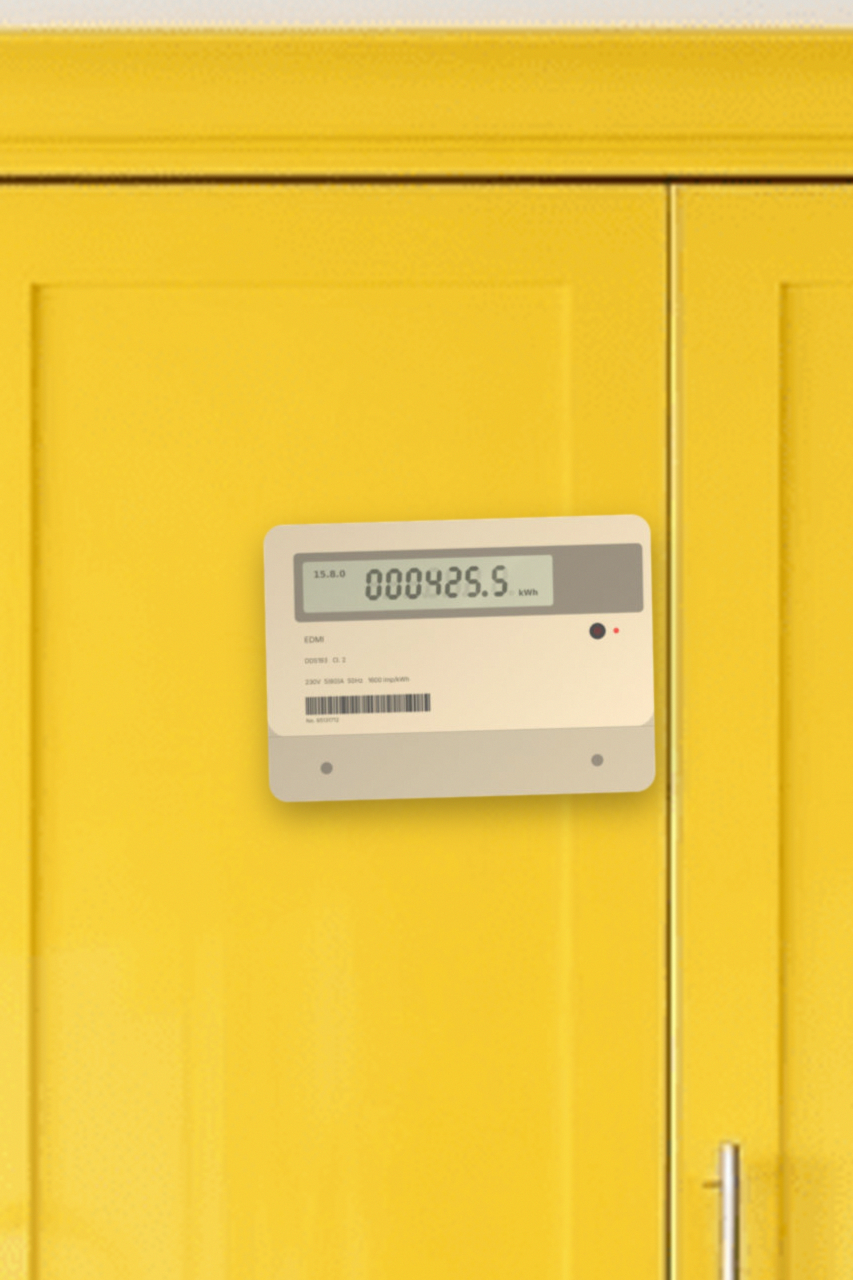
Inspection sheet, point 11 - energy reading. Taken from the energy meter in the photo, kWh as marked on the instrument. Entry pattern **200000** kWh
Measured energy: **425.5** kWh
